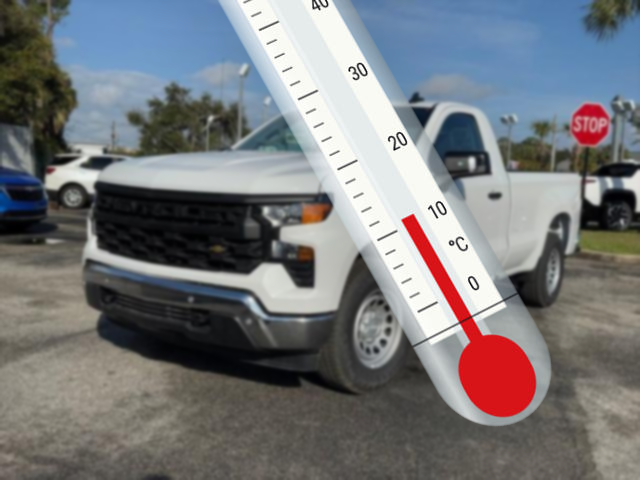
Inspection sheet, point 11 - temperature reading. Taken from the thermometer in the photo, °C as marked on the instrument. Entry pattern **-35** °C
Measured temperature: **11** °C
